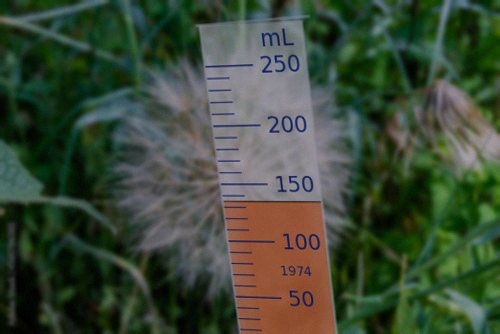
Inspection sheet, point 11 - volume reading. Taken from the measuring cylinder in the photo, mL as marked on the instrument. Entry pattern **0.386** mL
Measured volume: **135** mL
